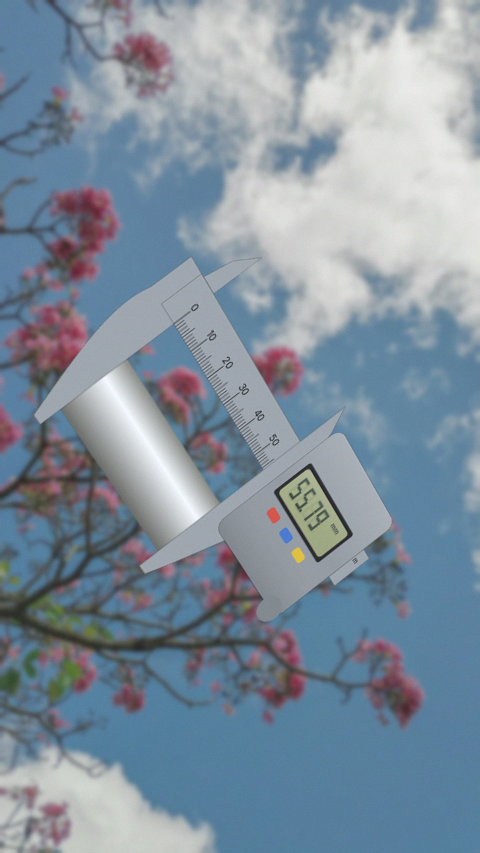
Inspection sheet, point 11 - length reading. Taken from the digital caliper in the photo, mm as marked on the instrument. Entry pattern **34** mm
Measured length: **55.79** mm
